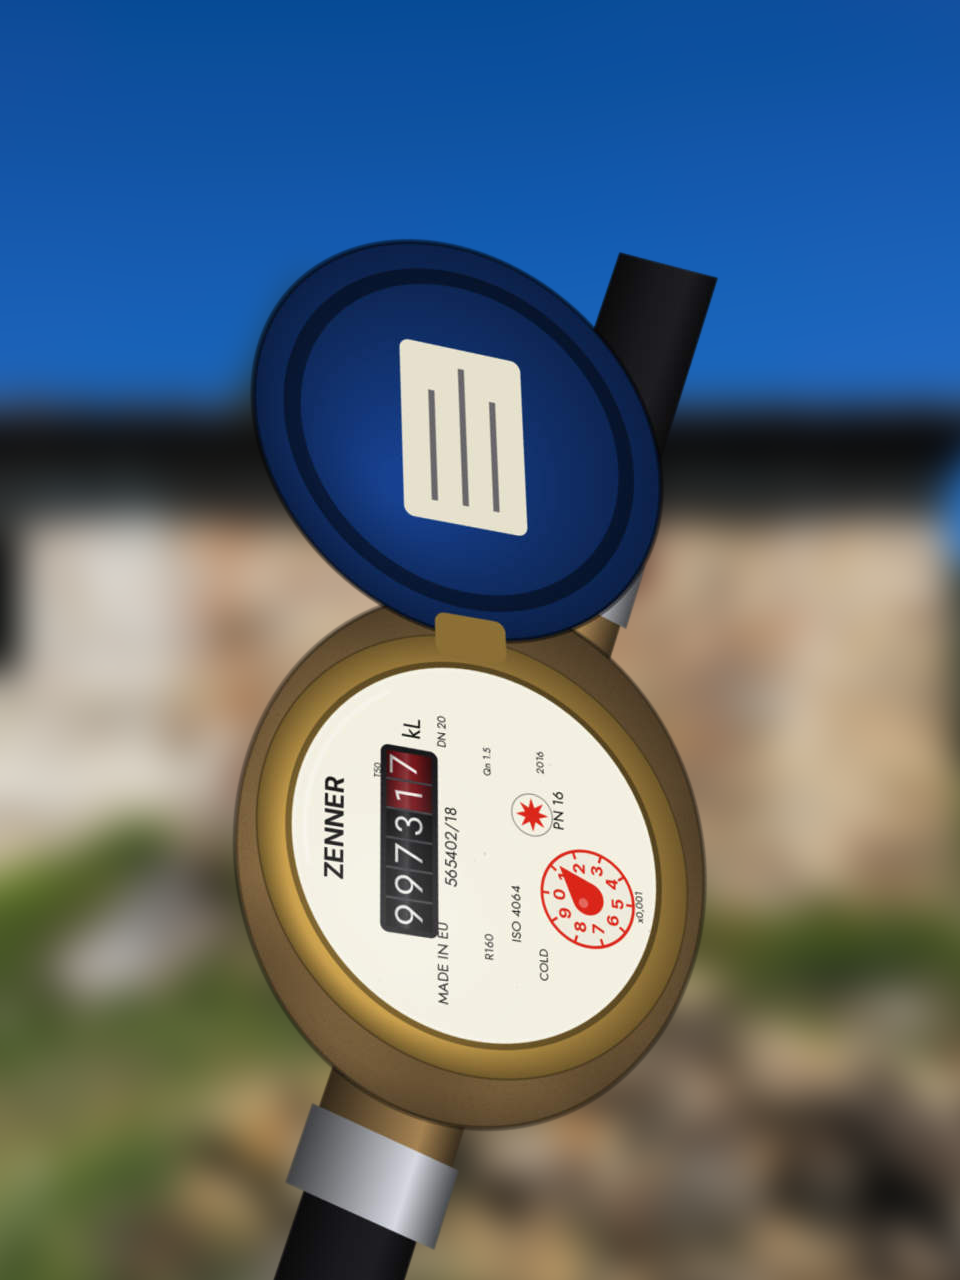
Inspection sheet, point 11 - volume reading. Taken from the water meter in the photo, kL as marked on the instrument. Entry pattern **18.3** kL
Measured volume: **9973.171** kL
